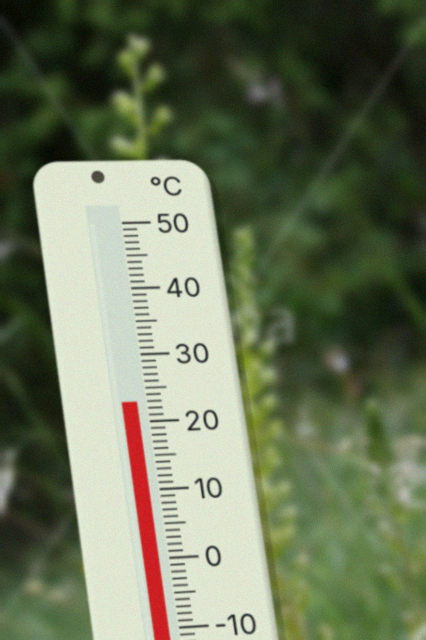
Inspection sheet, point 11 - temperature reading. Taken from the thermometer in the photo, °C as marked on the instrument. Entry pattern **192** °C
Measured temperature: **23** °C
